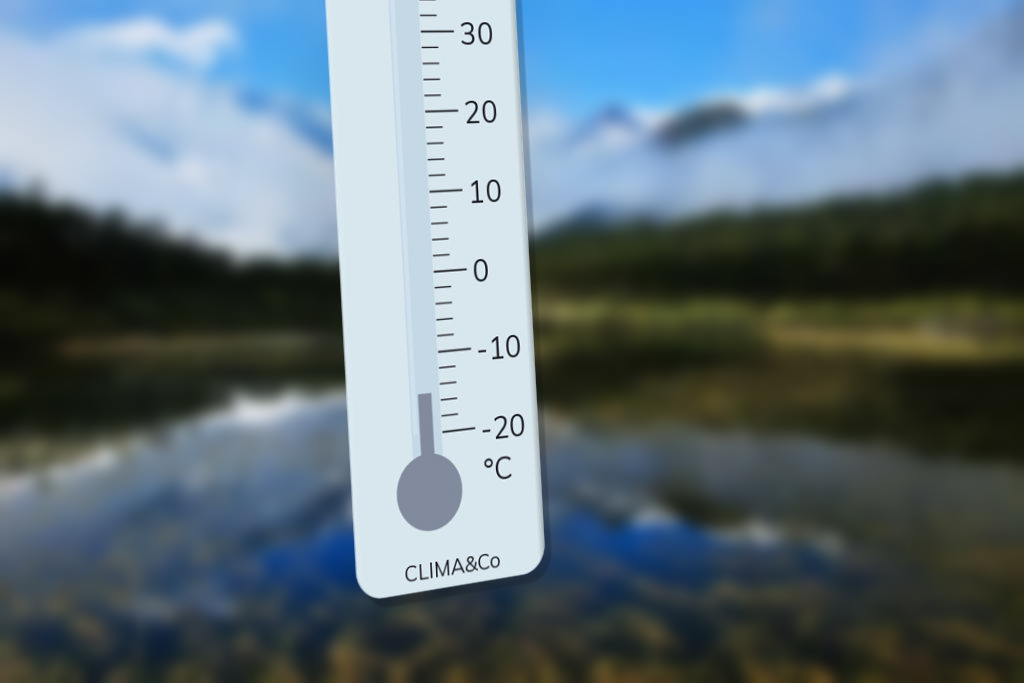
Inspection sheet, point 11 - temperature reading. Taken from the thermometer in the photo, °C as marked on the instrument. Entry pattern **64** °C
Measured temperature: **-15** °C
